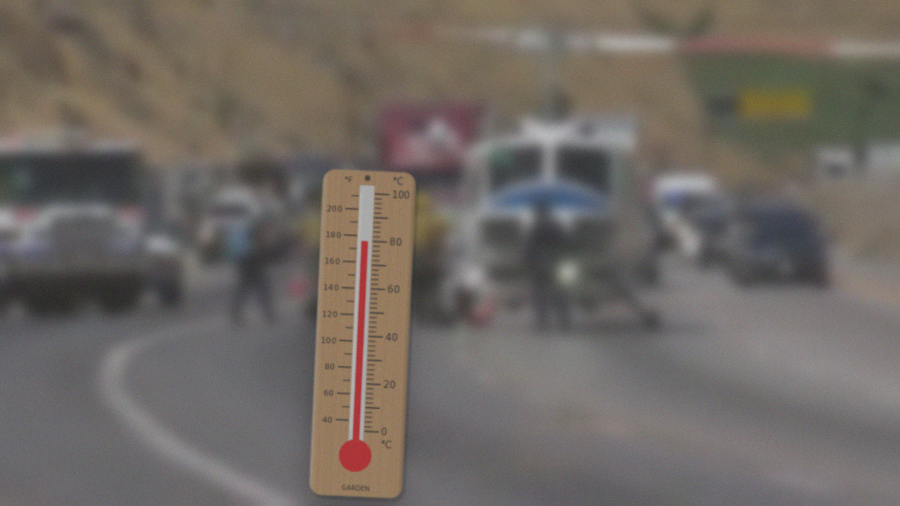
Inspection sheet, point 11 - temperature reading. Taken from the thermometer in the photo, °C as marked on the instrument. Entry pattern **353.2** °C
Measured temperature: **80** °C
